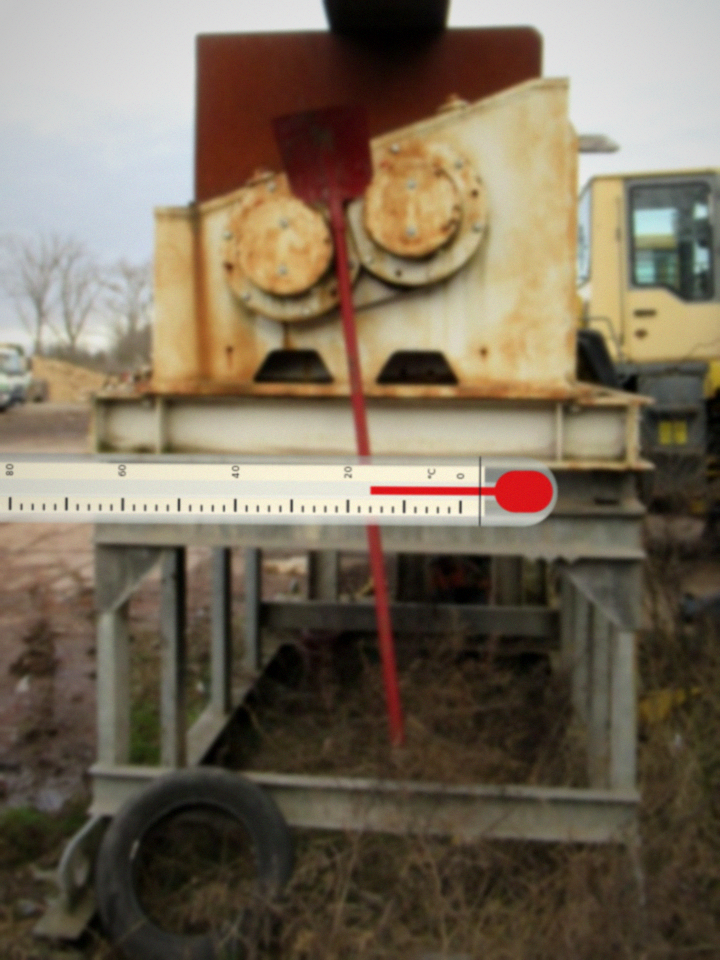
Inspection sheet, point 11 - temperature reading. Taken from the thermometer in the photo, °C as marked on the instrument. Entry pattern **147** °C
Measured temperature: **16** °C
